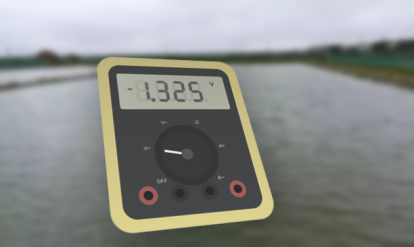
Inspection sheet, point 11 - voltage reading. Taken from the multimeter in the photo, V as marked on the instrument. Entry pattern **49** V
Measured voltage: **-1.325** V
